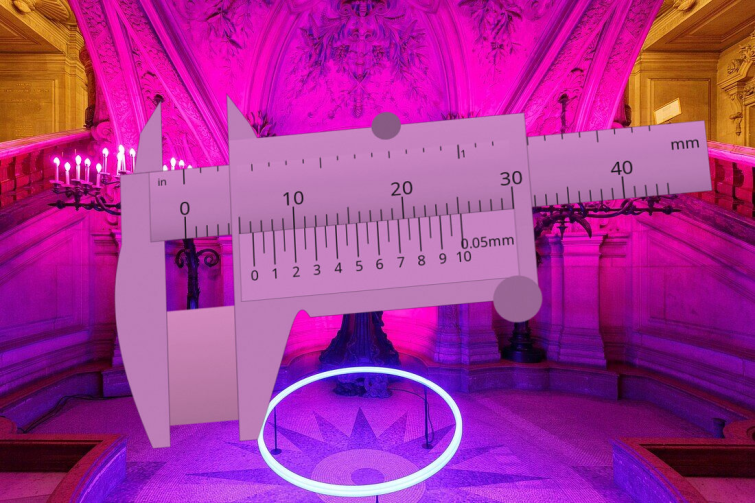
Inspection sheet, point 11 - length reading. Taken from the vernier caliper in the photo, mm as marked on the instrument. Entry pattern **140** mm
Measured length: **6.2** mm
